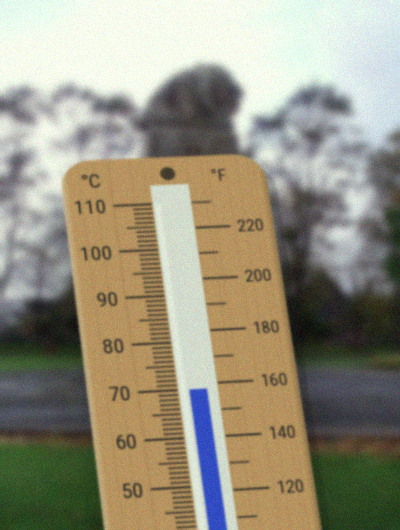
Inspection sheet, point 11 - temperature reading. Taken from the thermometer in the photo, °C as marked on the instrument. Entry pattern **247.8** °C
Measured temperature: **70** °C
